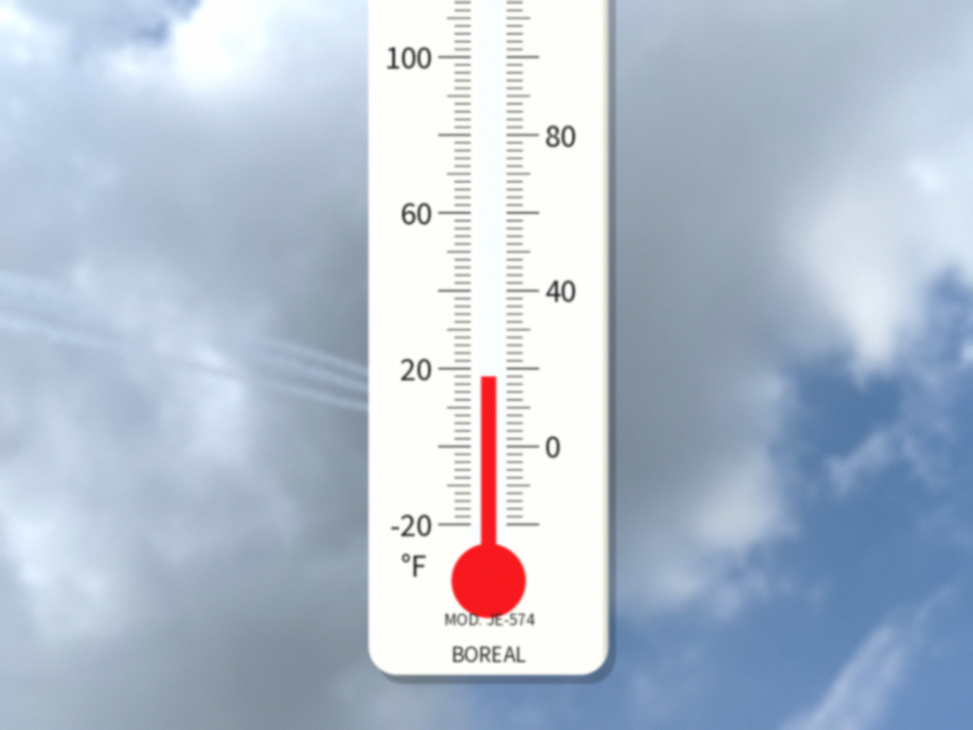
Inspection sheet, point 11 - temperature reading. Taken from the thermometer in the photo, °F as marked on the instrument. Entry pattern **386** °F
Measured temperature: **18** °F
